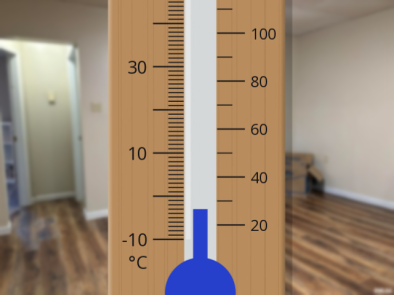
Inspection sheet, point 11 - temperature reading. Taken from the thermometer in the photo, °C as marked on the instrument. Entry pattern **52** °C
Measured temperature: **-3** °C
